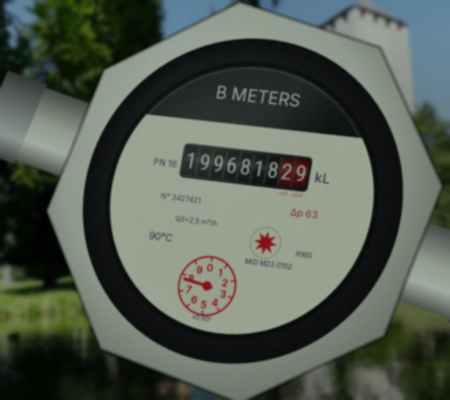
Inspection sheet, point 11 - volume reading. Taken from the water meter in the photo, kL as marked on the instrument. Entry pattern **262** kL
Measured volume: **1996818.297** kL
